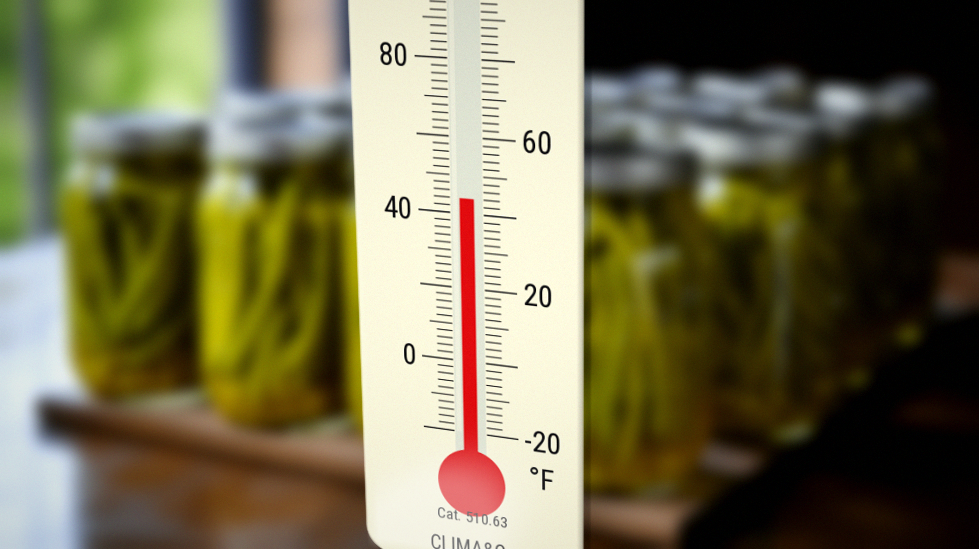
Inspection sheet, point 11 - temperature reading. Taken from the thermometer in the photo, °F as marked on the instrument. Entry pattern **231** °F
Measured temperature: **44** °F
